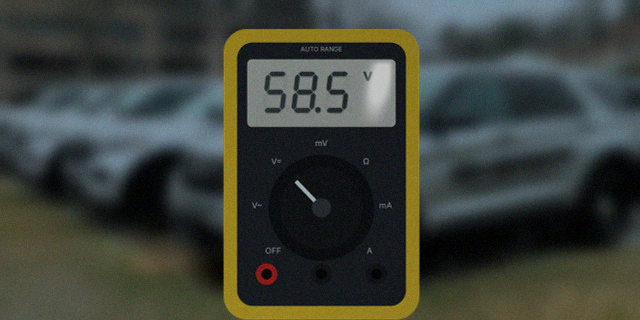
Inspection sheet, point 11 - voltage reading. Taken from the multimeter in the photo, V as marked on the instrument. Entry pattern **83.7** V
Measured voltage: **58.5** V
